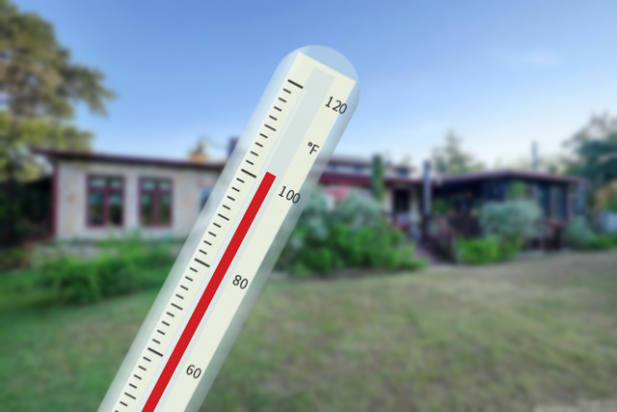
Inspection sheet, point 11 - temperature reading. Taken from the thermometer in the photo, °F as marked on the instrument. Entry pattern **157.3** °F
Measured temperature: **102** °F
